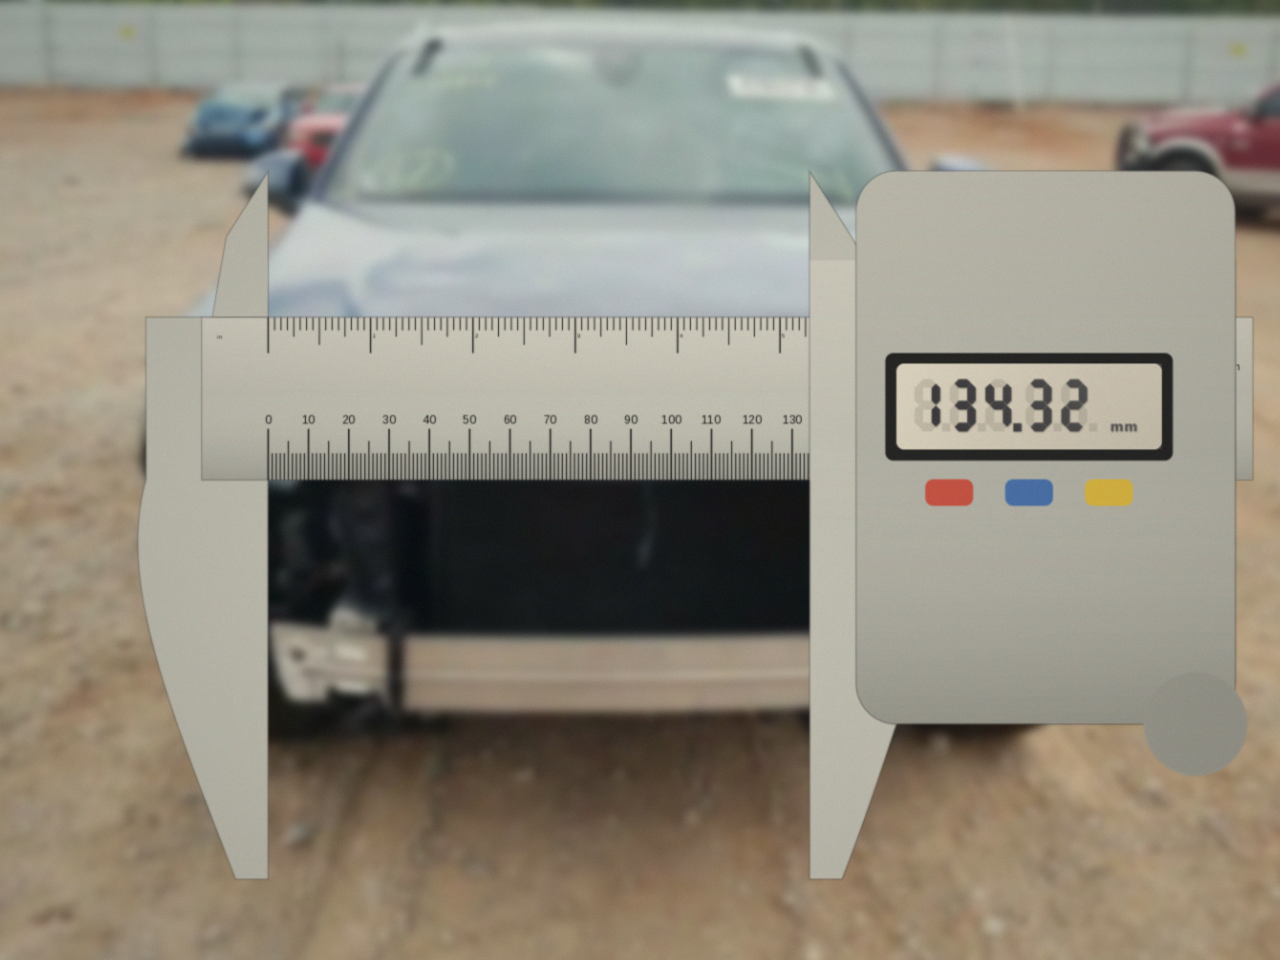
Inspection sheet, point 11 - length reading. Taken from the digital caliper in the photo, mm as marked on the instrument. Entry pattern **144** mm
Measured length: **134.32** mm
